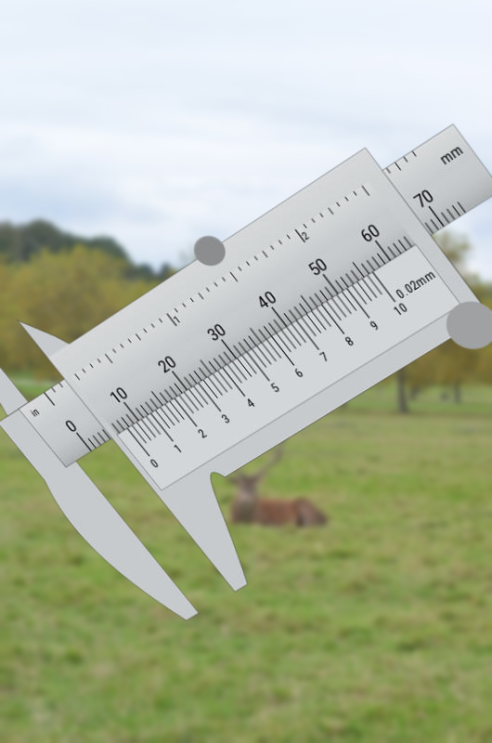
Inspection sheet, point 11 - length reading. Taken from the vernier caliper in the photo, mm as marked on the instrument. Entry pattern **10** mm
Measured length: **7.6** mm
